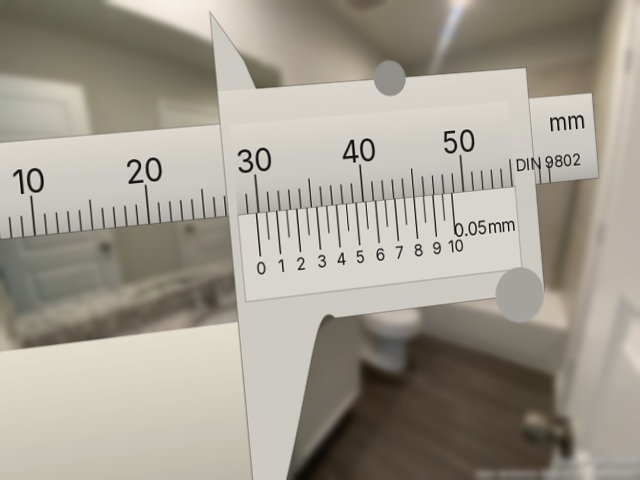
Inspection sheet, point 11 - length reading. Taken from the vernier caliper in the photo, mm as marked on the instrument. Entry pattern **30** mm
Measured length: **29.8** mm
